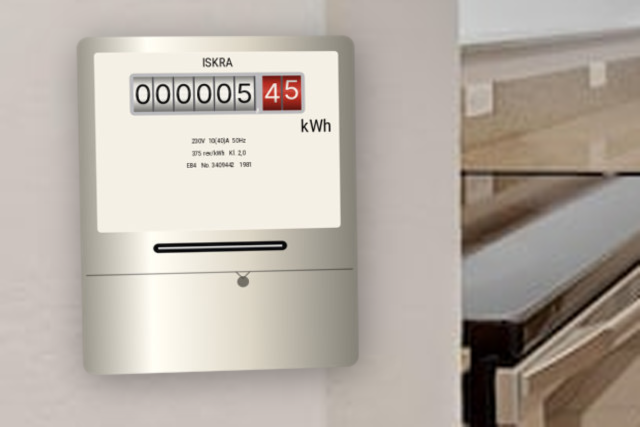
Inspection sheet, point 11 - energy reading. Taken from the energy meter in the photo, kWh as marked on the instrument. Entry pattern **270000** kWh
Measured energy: **5.45** kWh
